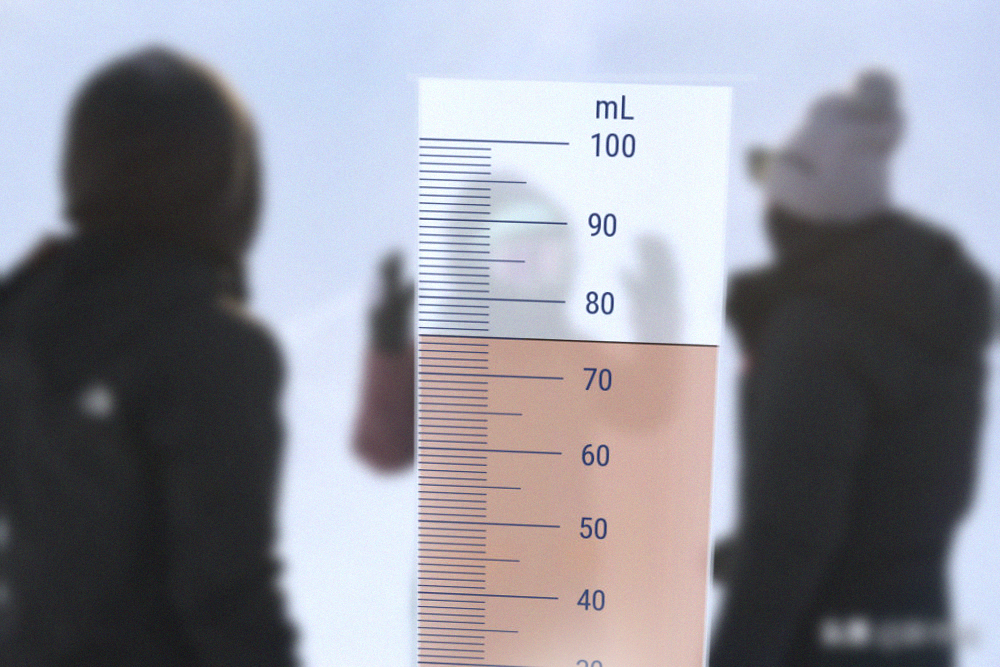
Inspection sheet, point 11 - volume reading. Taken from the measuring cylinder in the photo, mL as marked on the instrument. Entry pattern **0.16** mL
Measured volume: **75** mL
